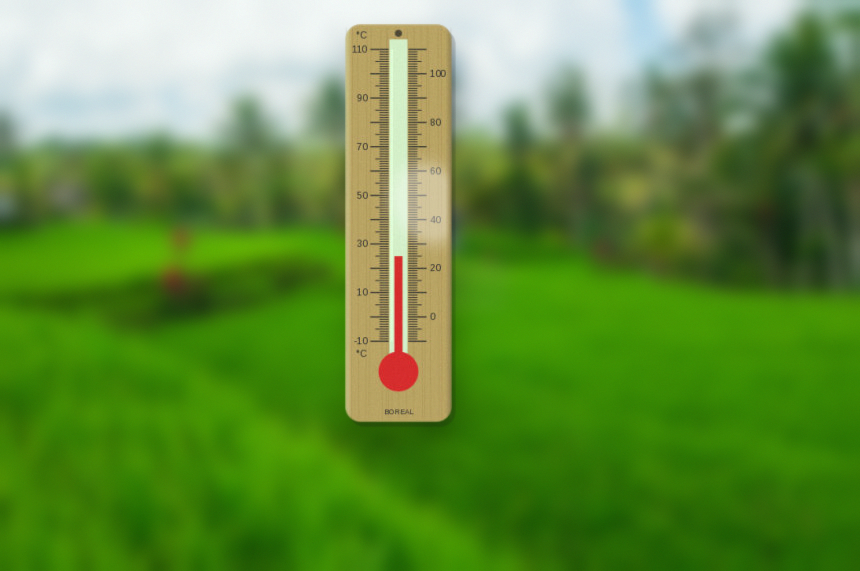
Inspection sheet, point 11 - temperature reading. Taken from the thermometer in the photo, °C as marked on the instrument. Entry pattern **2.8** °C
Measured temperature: **25** °C
